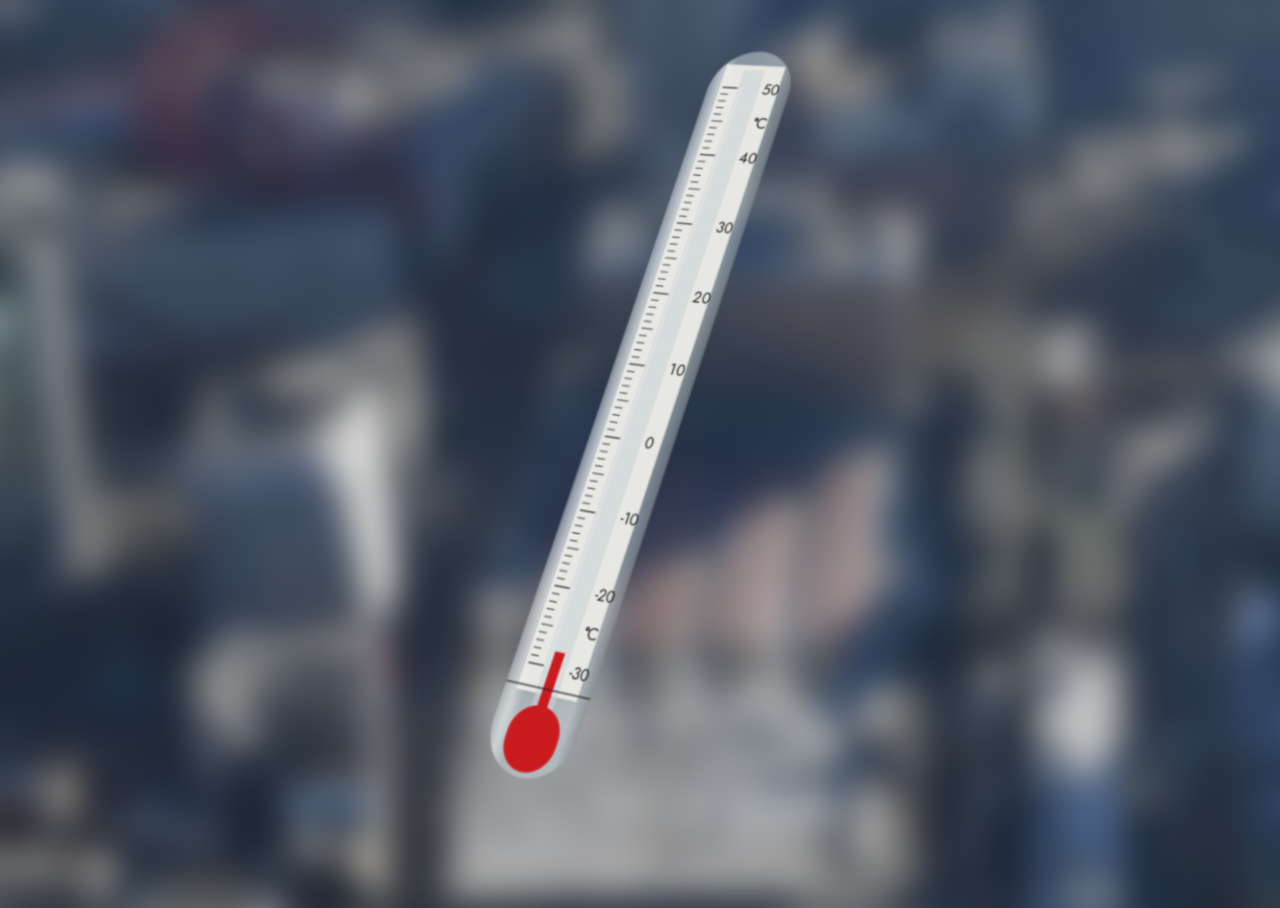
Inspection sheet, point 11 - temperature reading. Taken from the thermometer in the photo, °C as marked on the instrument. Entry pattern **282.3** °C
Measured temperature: **-28** °C
